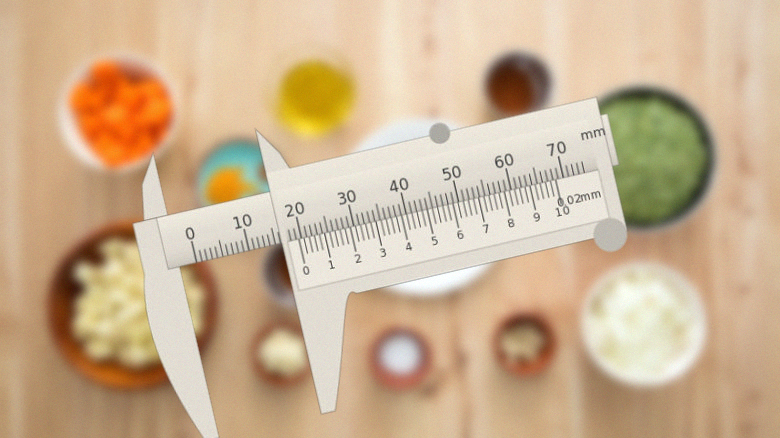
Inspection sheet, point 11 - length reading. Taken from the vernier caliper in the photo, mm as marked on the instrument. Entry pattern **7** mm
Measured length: **19.5** mm
